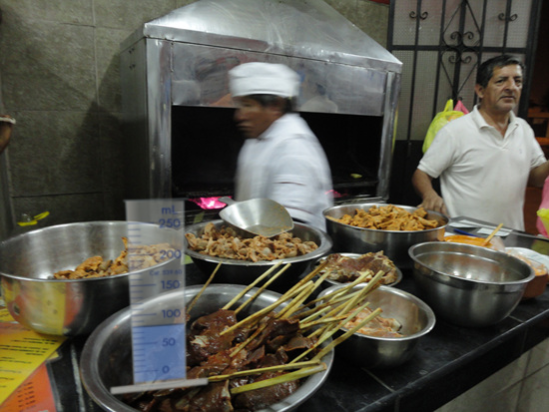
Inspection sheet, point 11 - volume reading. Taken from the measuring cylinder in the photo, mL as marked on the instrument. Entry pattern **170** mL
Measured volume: **80** mL
